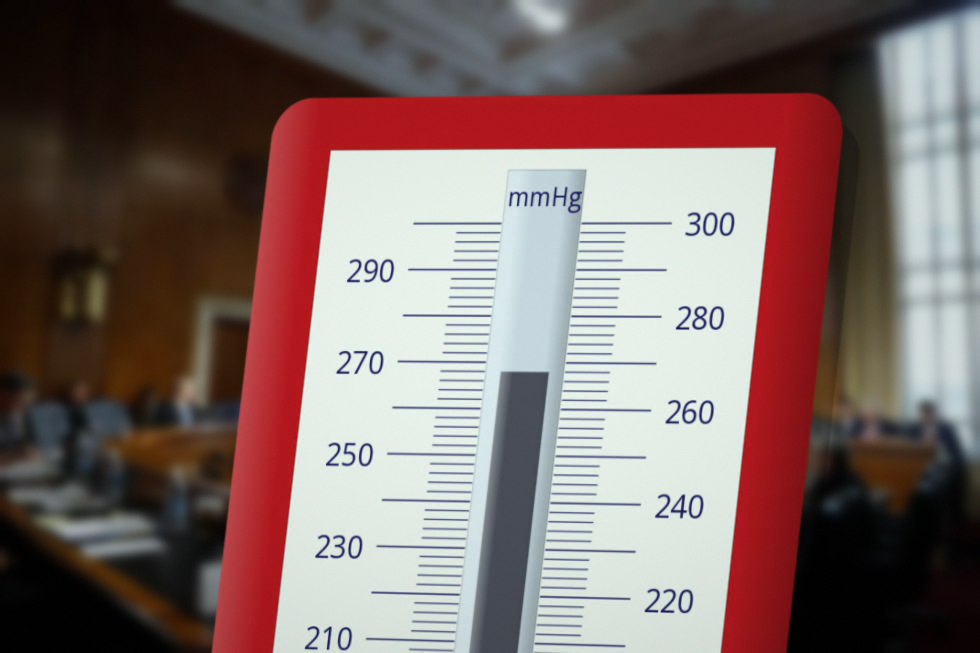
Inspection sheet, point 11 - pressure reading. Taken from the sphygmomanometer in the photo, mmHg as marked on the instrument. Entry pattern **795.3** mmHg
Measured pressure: **268** mmHg
